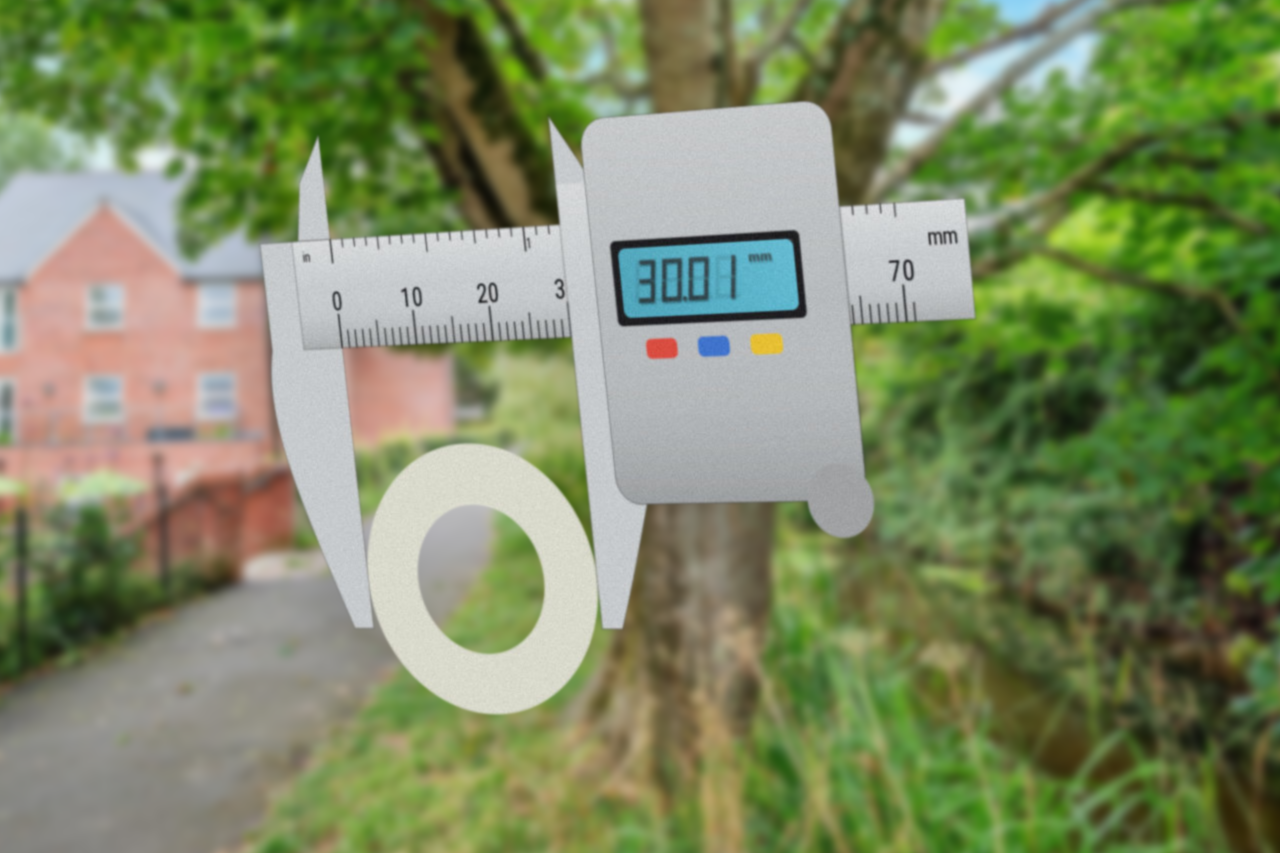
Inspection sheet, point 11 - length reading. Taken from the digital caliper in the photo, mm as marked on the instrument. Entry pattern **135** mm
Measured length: **30.01** mm
